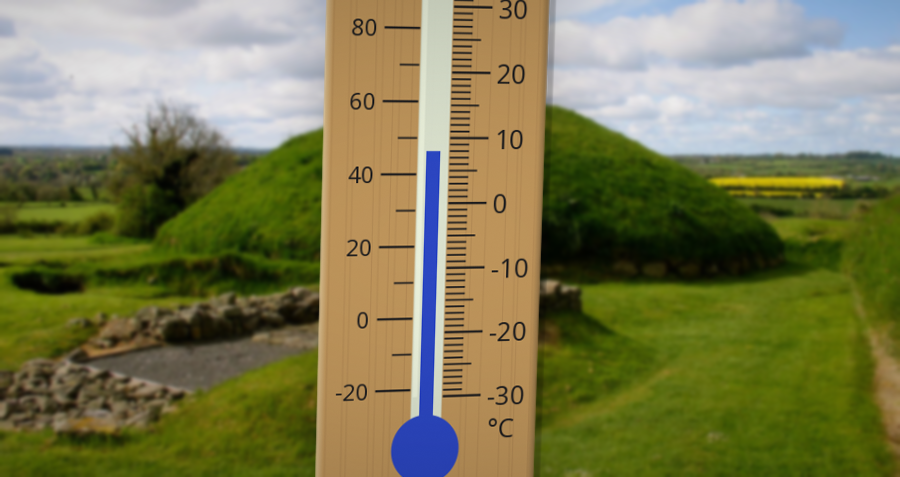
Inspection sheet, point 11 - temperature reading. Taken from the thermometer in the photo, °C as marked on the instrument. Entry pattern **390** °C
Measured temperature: **8** °C
